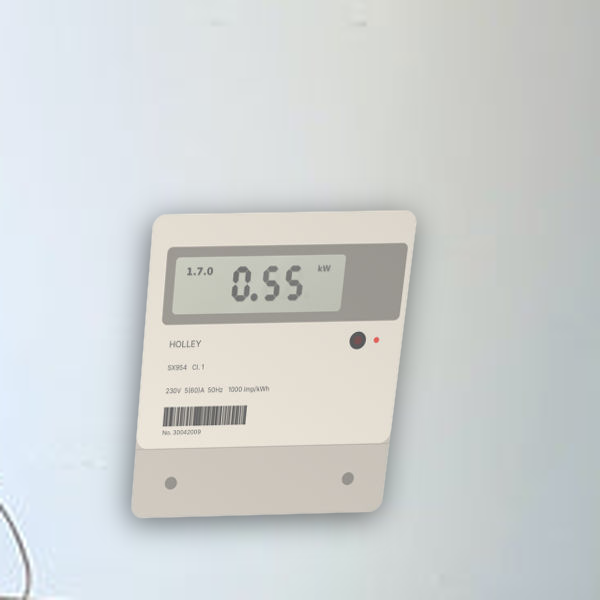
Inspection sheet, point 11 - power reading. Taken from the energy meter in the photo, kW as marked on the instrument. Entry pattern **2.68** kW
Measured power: **0.55** kW
